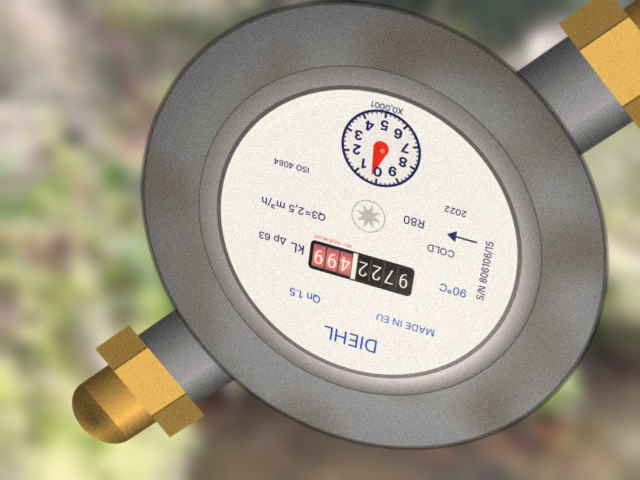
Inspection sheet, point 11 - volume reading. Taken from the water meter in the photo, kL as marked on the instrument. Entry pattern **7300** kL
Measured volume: **9722.4990** kL
